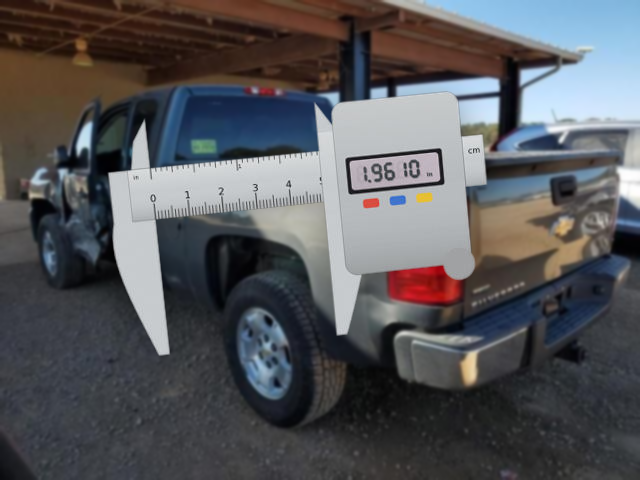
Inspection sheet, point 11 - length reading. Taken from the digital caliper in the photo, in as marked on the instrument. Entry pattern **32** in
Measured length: **1.9610** in
